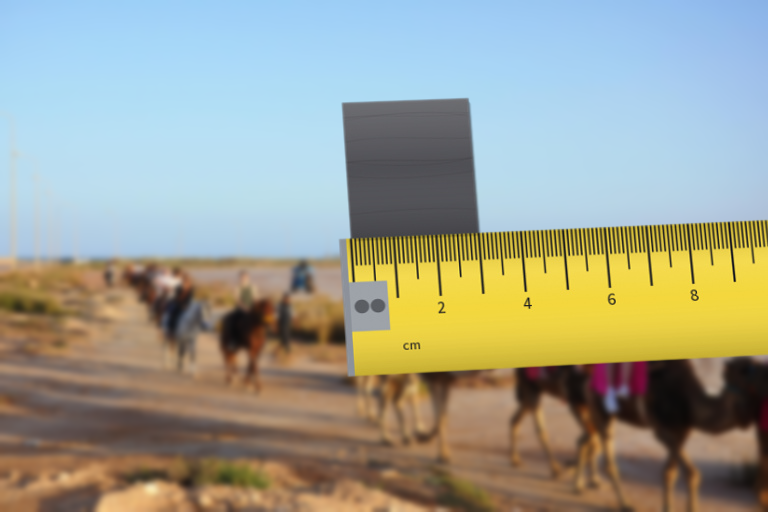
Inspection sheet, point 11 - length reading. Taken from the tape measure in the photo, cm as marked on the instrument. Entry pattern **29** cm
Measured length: **3** cm
